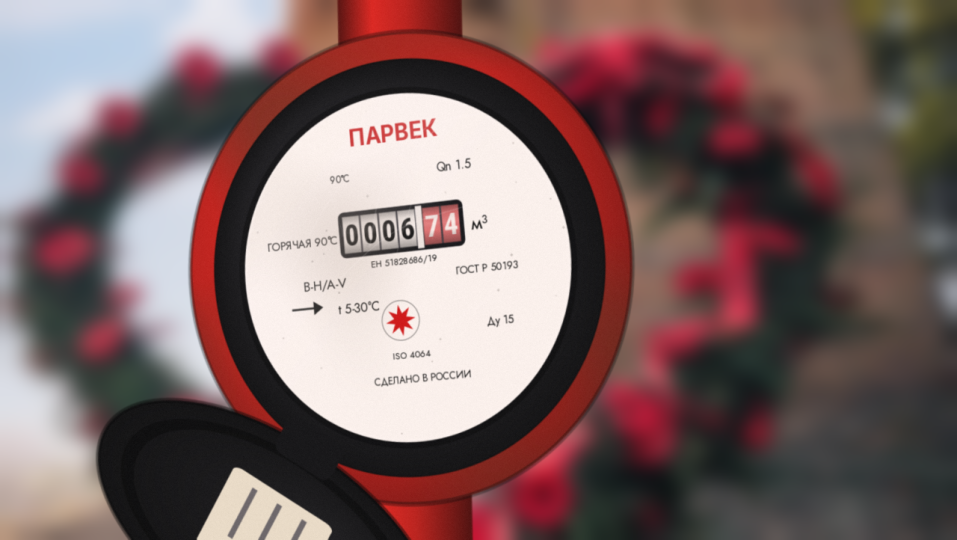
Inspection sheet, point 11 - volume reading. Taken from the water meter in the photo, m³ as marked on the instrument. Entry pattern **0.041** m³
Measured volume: **6.74** m³
